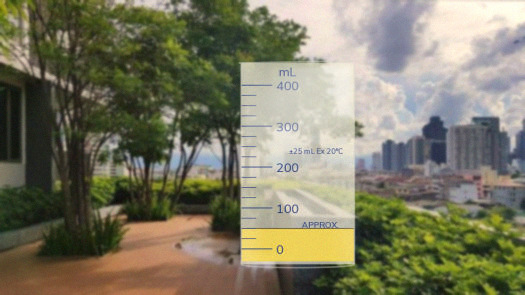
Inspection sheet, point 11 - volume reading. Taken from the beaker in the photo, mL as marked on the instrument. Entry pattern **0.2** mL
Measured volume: **50** mL
